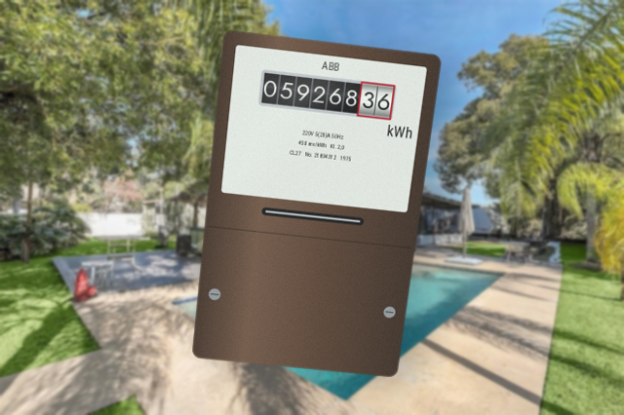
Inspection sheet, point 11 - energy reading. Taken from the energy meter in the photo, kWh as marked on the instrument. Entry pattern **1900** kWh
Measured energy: **59268.36** kWh
